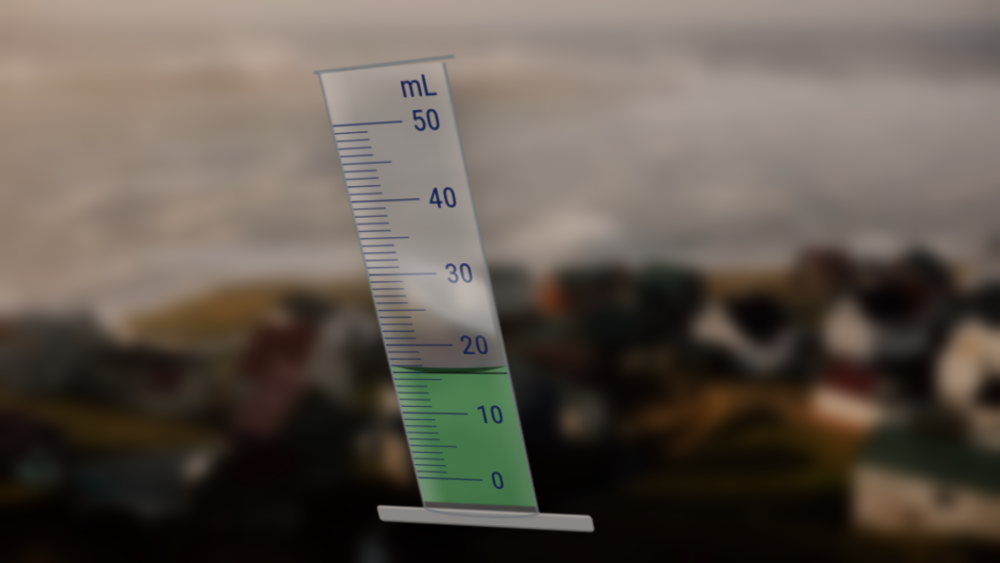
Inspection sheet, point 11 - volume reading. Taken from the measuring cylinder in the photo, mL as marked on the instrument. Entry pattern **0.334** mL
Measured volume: **16** mL
